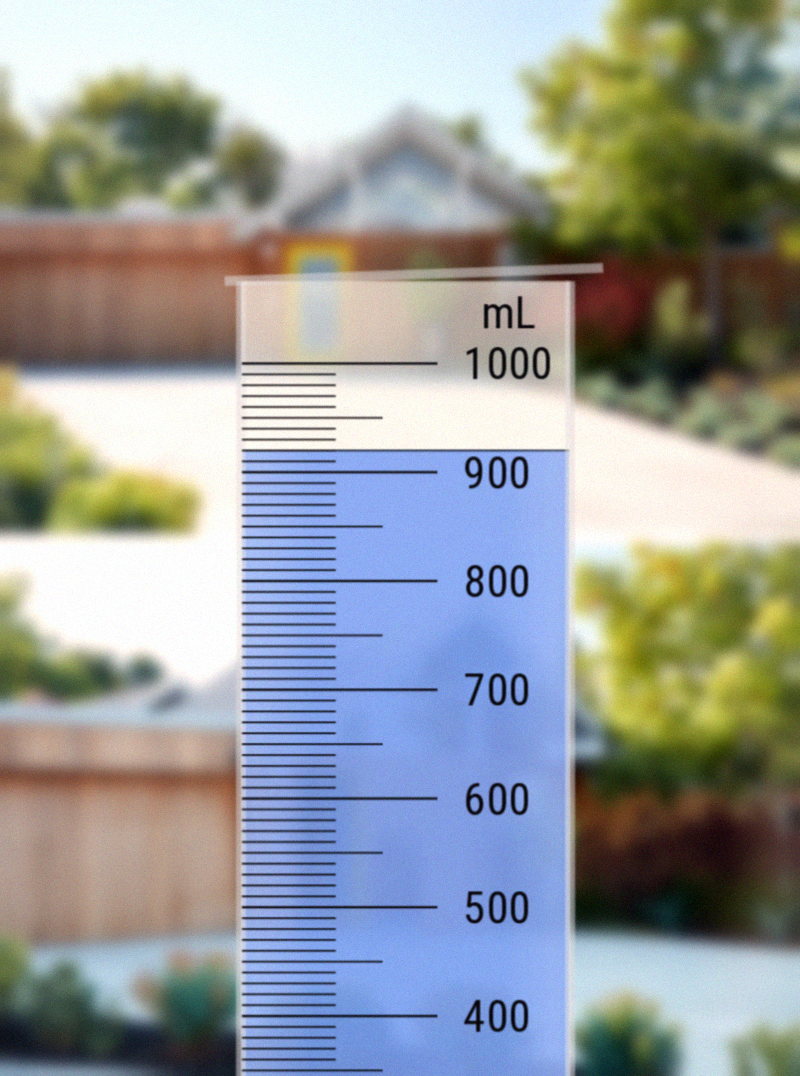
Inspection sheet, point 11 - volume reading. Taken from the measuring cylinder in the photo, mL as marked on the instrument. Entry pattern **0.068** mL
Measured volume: **920** mL
